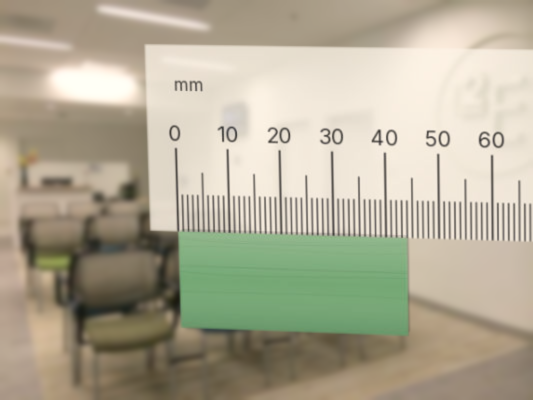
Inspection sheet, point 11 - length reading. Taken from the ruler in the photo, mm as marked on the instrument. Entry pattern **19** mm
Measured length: **44** mm
